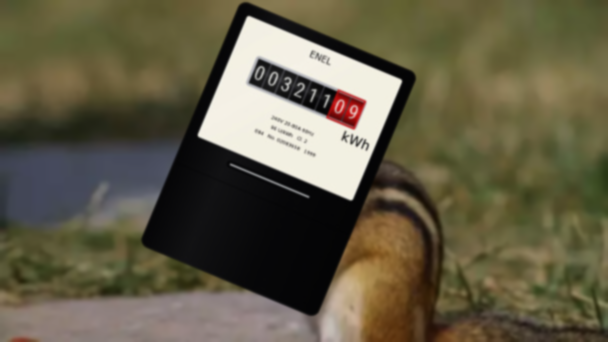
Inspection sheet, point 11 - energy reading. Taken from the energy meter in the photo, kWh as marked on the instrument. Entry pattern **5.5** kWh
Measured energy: **3211.09** kWh
